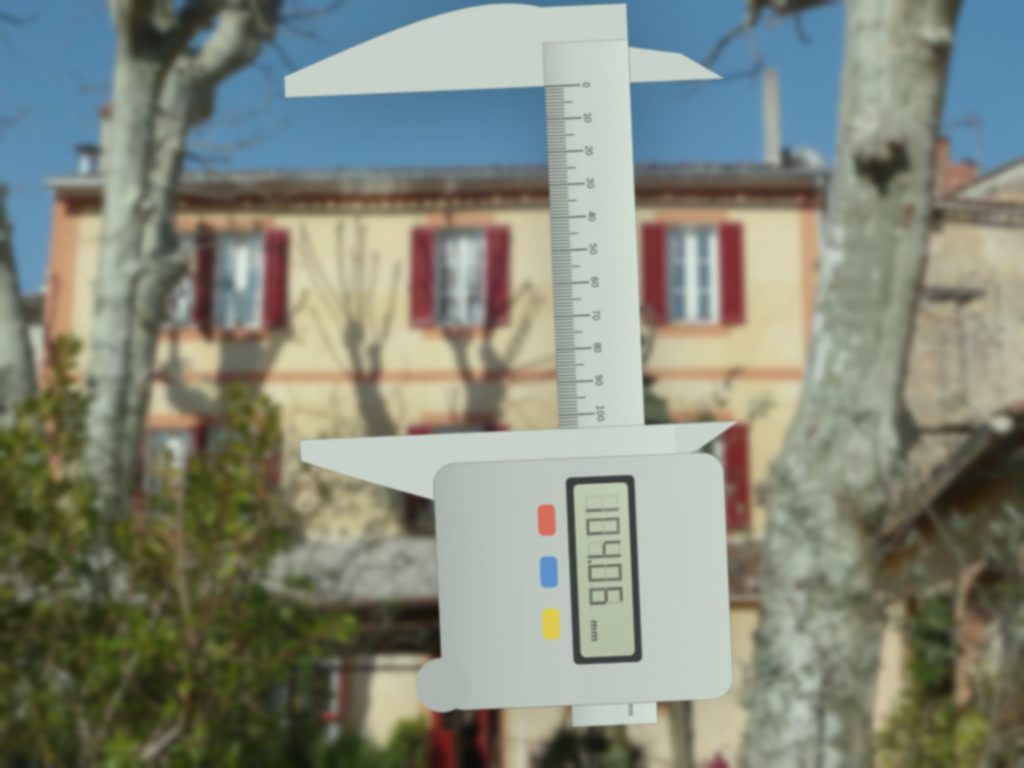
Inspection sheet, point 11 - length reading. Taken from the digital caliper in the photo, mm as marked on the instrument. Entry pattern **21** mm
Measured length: **104.06** mm
